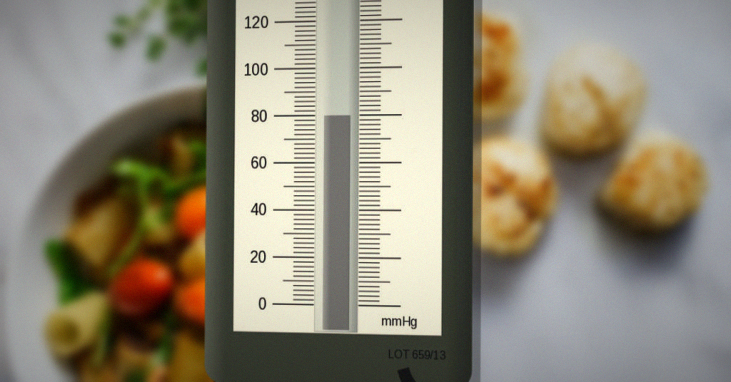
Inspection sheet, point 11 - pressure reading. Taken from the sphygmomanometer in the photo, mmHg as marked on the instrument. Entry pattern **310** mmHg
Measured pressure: **80** mmHg
